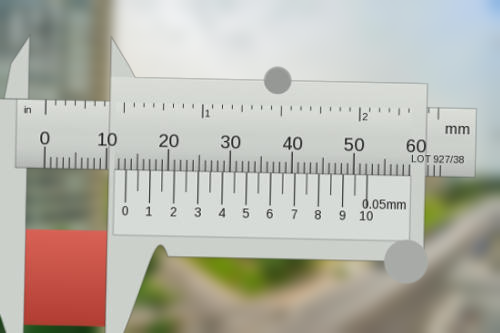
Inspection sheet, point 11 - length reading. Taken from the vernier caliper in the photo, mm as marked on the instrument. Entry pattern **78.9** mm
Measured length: **13.2** mm
